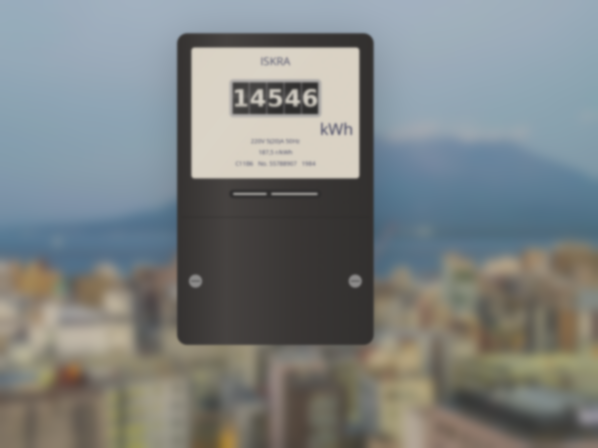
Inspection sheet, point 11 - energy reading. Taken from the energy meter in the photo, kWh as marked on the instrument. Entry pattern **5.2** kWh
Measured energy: **14546** kWh
